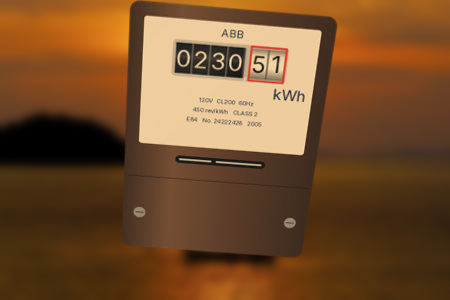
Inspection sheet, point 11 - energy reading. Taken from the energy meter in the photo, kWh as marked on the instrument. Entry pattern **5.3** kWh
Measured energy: **230.51** kWh
